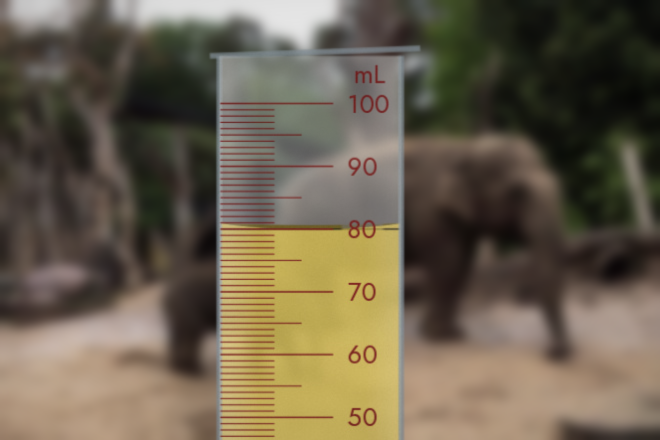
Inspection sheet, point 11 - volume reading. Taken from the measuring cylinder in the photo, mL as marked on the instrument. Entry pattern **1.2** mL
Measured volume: **80** mL
